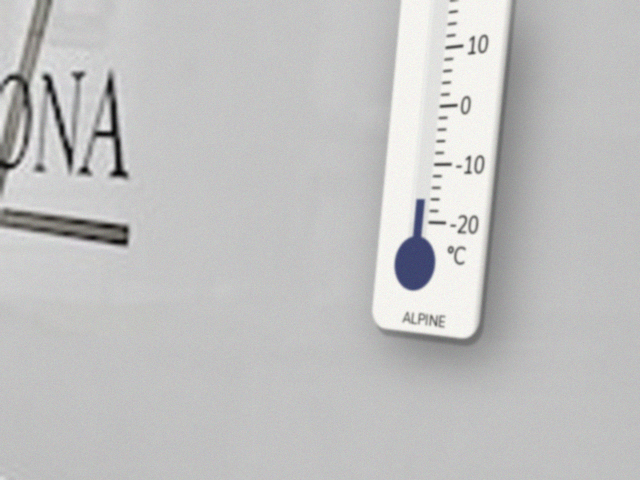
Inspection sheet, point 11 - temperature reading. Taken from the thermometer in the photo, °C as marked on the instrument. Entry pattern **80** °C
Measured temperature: **-16** °C
